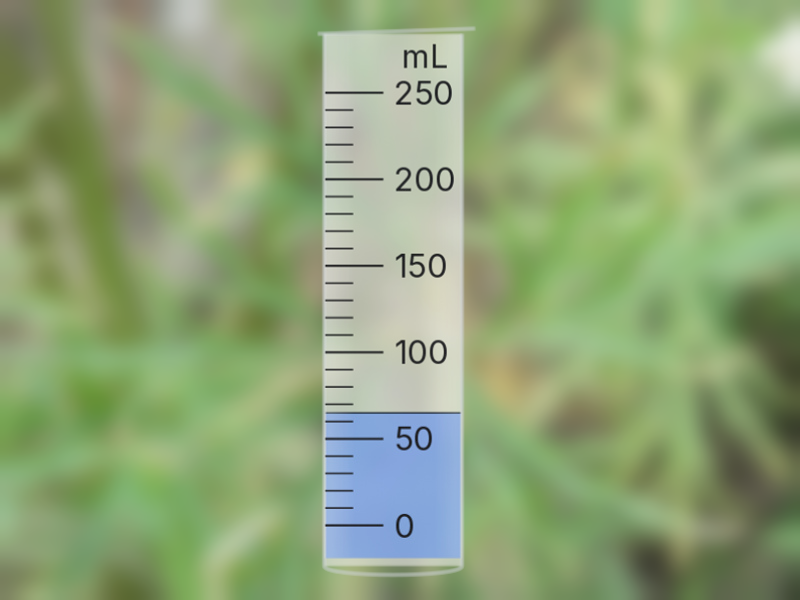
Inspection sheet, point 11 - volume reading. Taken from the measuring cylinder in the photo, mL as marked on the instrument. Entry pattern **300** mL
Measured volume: **65** mL
